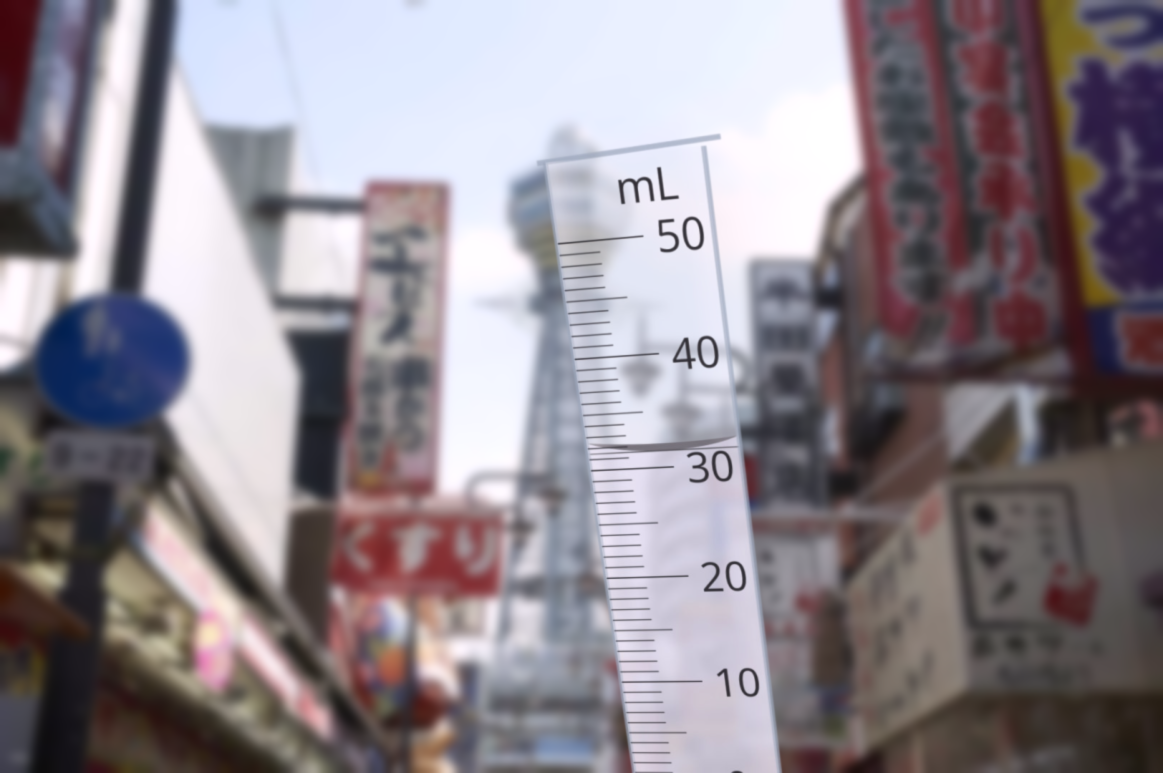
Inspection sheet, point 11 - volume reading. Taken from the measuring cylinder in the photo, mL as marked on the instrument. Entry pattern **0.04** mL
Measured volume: **31.5** mL
